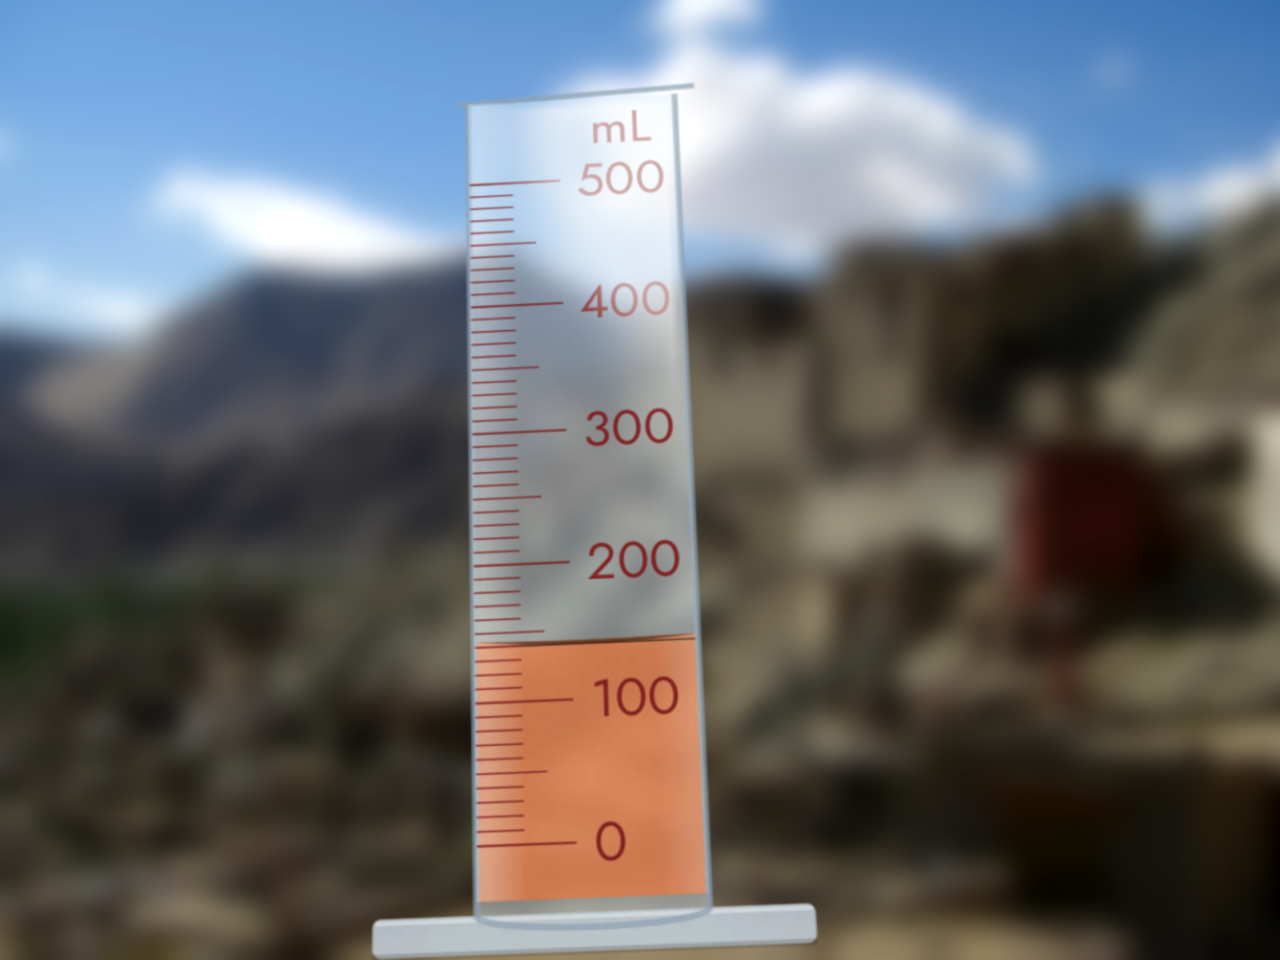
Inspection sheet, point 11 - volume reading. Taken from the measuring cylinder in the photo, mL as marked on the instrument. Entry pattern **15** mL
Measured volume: **140** mL
